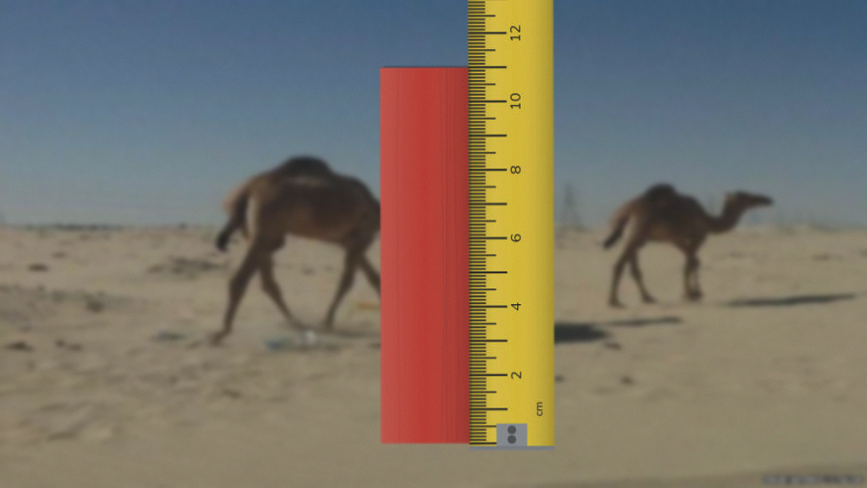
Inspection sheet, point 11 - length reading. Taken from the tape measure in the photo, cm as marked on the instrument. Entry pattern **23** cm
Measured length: **11** cm
